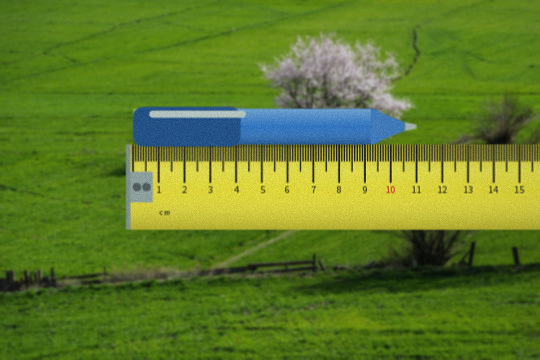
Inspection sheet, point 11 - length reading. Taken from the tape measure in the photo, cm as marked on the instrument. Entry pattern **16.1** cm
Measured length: **11** cm
